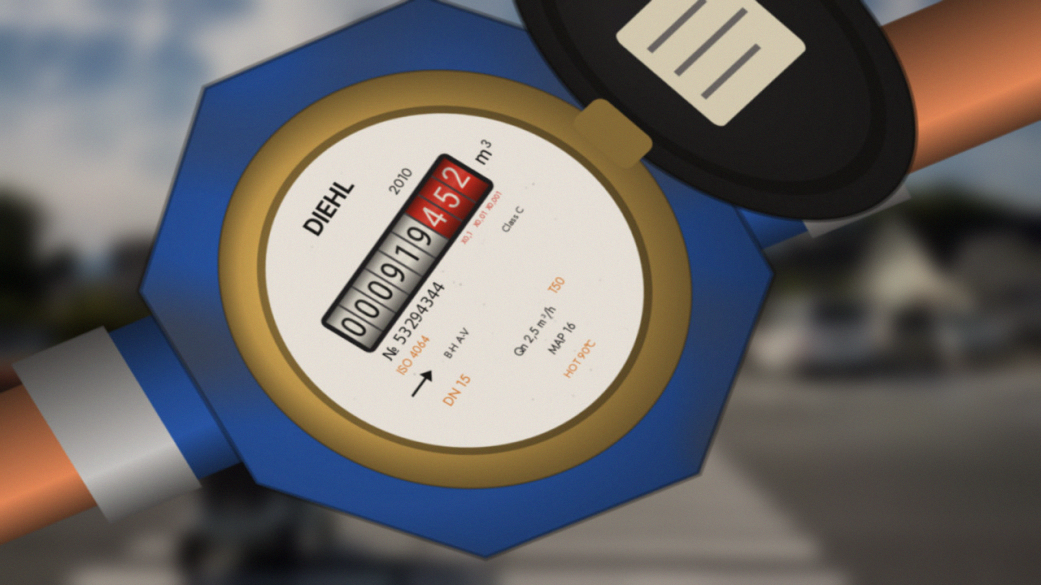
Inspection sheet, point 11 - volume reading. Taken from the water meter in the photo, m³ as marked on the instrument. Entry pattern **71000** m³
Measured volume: **919.452** m³
